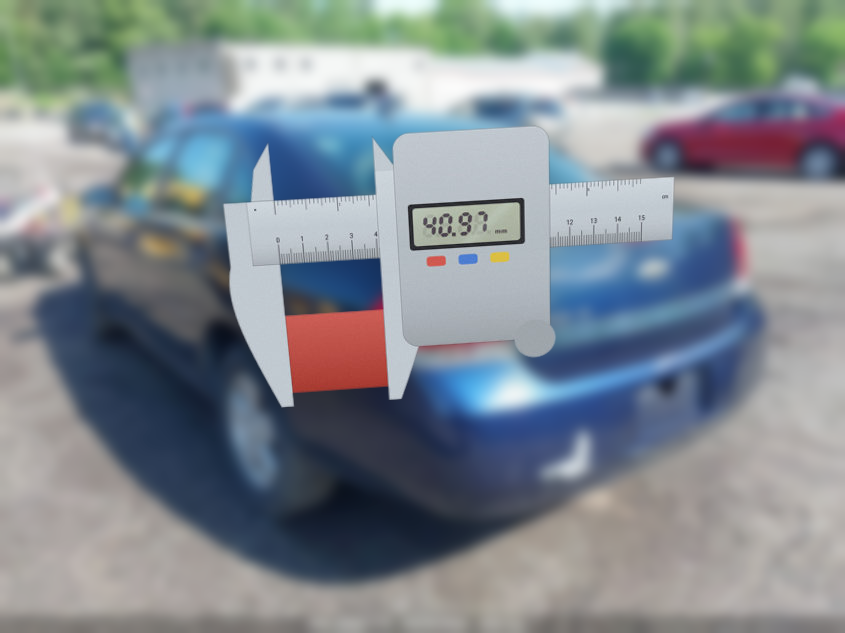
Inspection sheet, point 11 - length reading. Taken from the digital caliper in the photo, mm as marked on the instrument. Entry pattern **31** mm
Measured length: **40.97** mm
